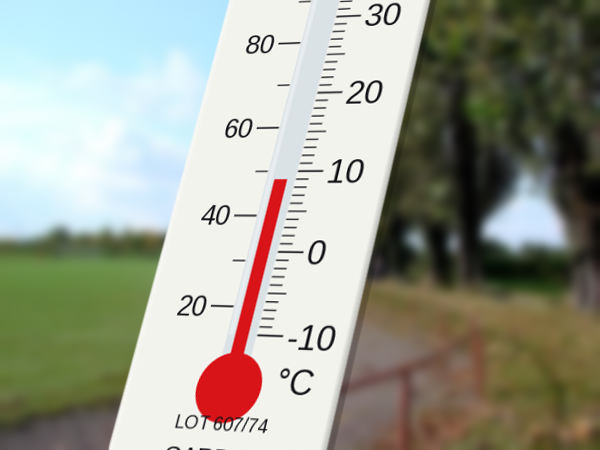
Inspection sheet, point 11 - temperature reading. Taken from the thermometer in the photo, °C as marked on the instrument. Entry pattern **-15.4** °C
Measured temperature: **9** °C
